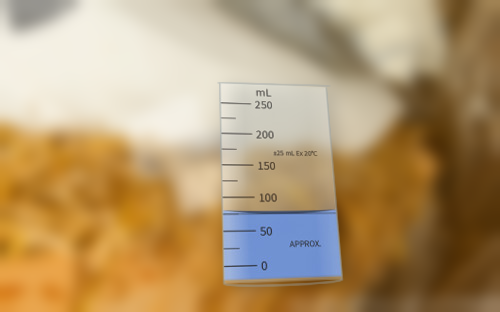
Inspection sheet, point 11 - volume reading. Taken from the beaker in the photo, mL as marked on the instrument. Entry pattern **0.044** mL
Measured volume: **75** mL
